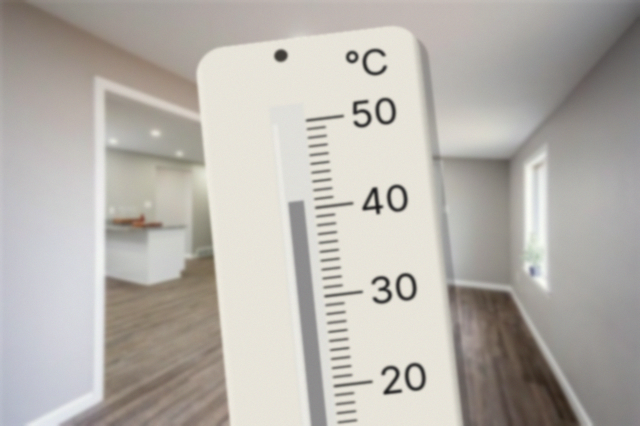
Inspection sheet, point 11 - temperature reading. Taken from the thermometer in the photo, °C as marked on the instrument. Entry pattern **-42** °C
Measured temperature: **41** °C
